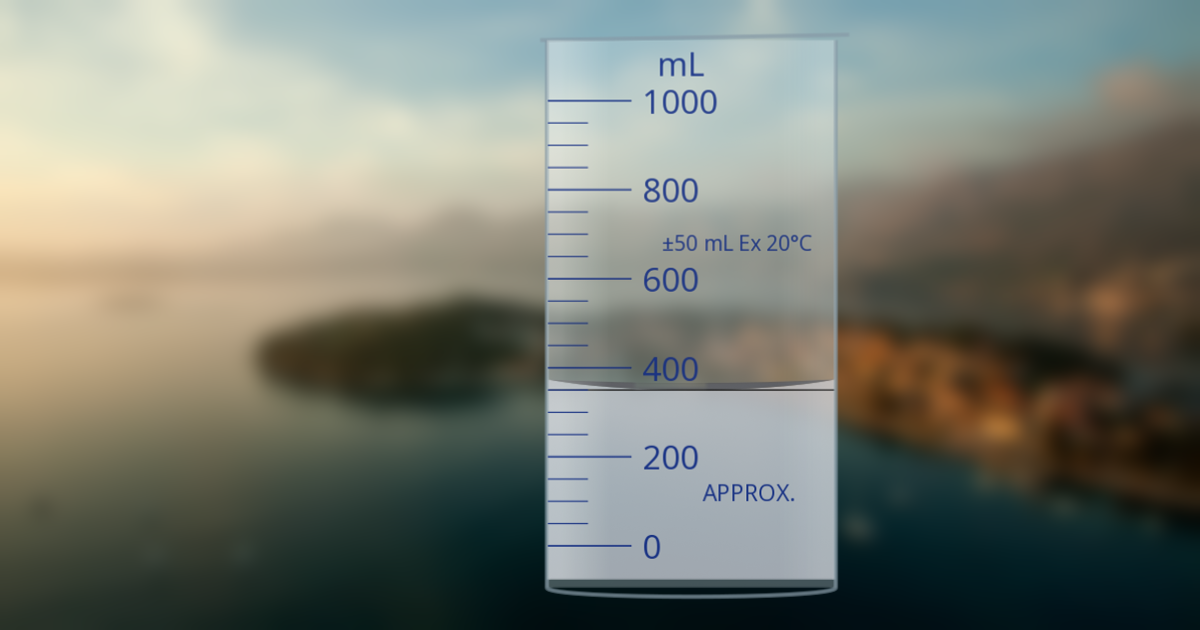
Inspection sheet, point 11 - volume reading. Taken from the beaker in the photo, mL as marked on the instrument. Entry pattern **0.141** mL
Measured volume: **350** mL
